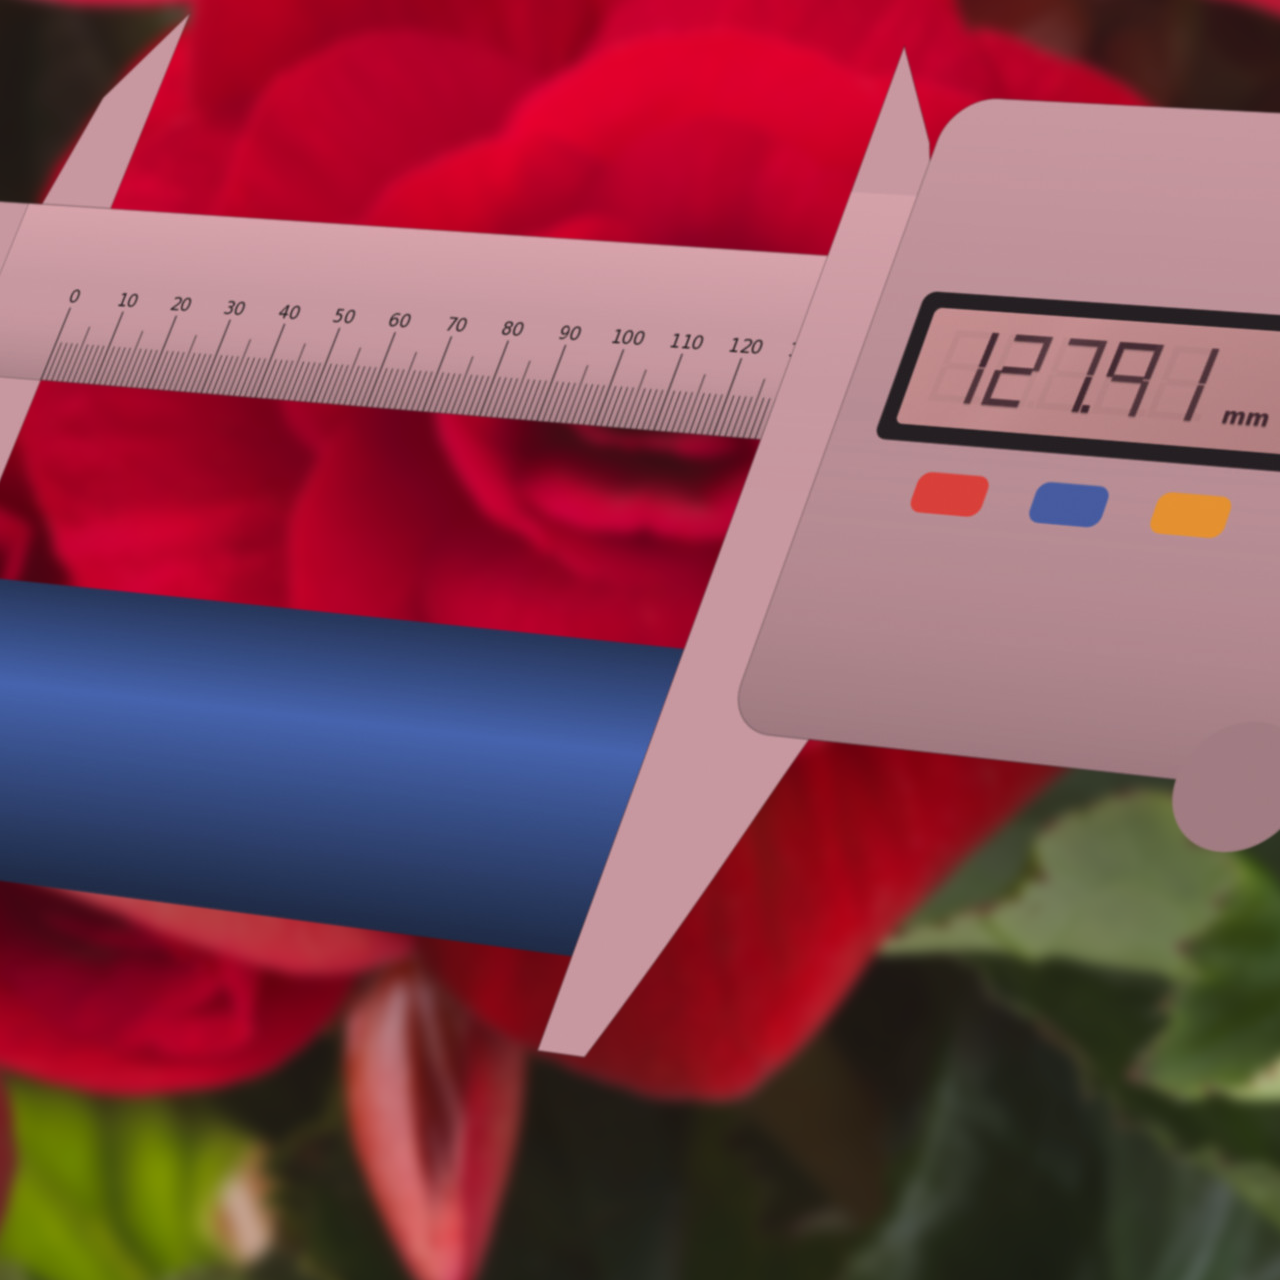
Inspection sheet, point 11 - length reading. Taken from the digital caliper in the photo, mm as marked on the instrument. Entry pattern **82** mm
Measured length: **127.91** mm
